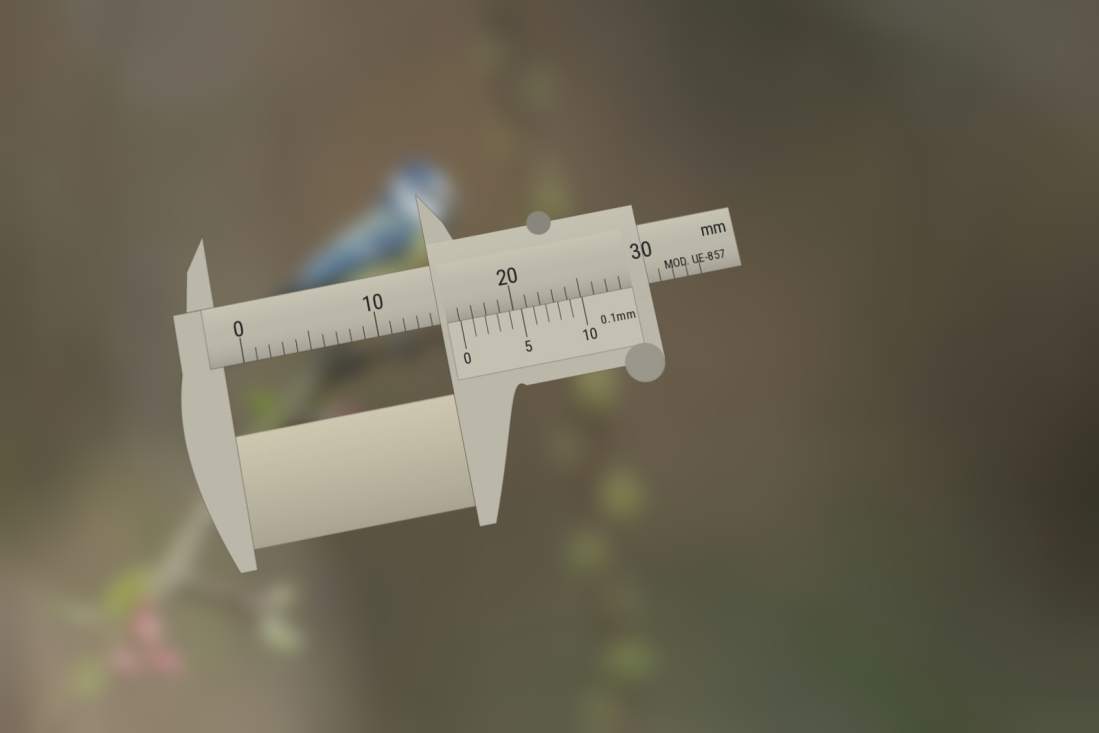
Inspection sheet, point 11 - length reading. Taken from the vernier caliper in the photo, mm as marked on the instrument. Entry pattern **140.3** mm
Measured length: **16.1** mm
